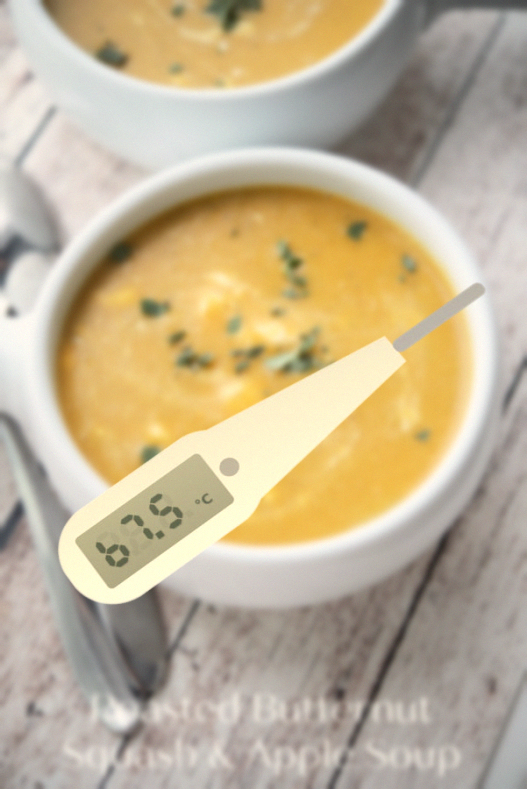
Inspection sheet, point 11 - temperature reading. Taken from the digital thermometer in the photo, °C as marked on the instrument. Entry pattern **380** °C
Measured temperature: **67.5** °C
